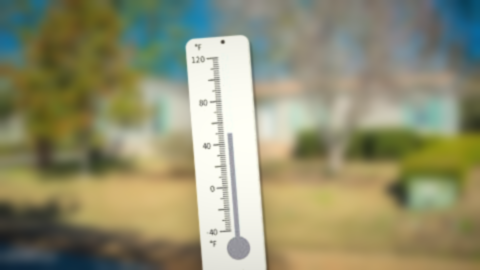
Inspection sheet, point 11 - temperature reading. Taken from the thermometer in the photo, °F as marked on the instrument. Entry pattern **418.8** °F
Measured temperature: **50** °F
